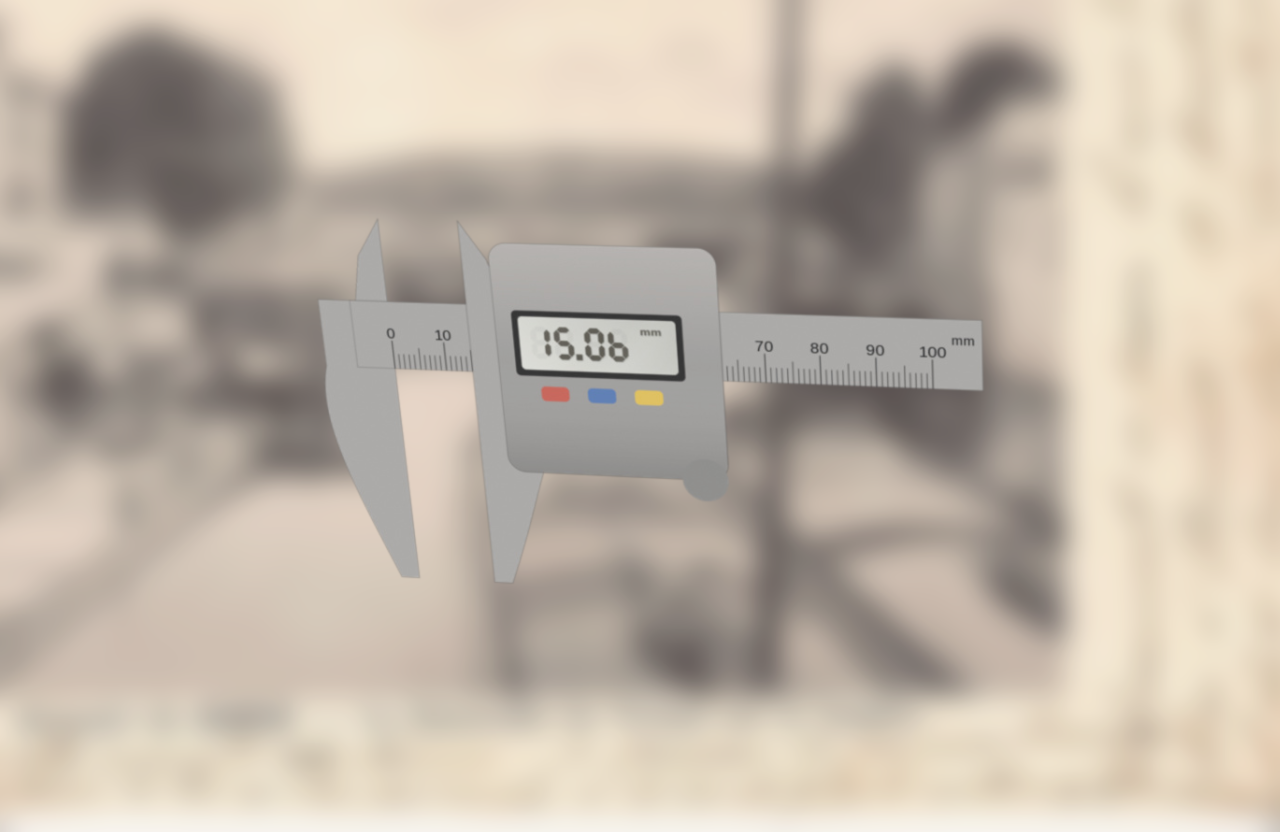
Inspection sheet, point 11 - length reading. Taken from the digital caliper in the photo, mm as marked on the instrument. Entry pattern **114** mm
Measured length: **15.06** mm
